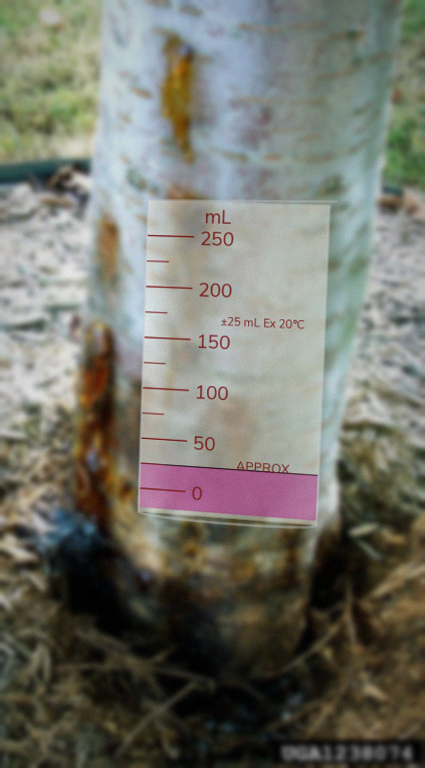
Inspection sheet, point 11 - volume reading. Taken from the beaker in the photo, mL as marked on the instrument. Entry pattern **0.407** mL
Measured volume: **25** mL
